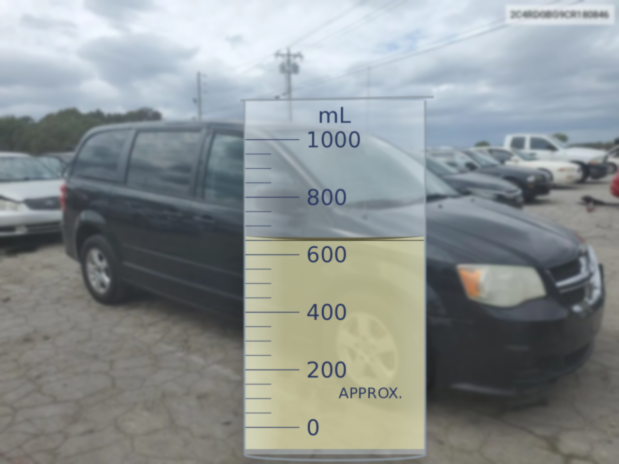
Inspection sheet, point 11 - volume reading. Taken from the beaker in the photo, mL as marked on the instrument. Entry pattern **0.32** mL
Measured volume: **650** mL
